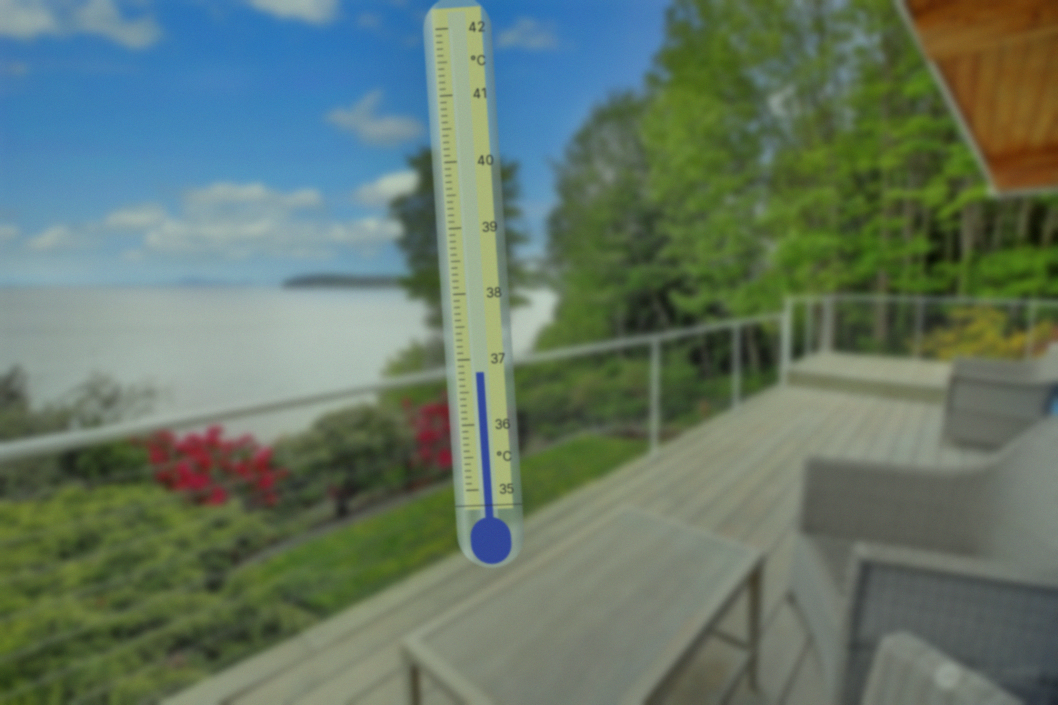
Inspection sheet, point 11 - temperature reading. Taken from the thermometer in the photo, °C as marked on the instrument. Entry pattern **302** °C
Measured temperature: **36.8** °C
